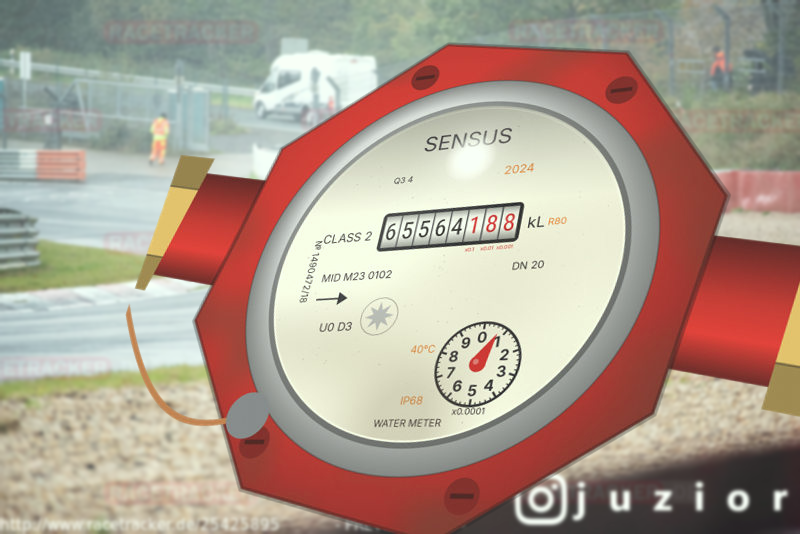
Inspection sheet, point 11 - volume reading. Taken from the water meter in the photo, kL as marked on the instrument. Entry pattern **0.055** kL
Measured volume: **65564.1880** kL
